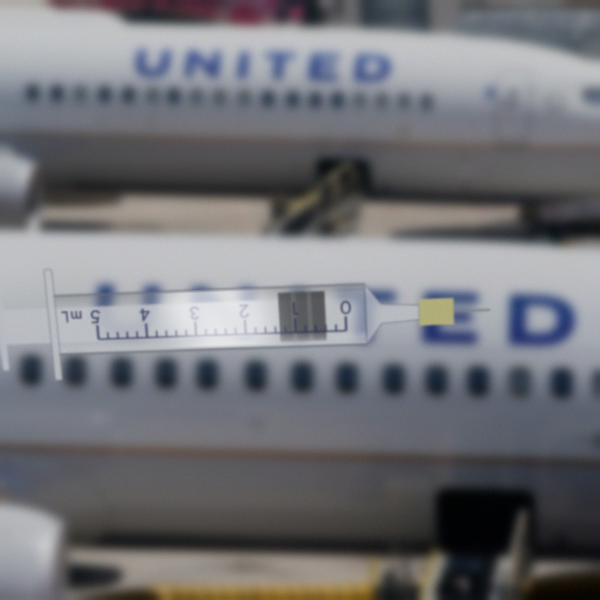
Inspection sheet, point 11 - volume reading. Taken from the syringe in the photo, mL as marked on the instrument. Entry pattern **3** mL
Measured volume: **0.4** mL
